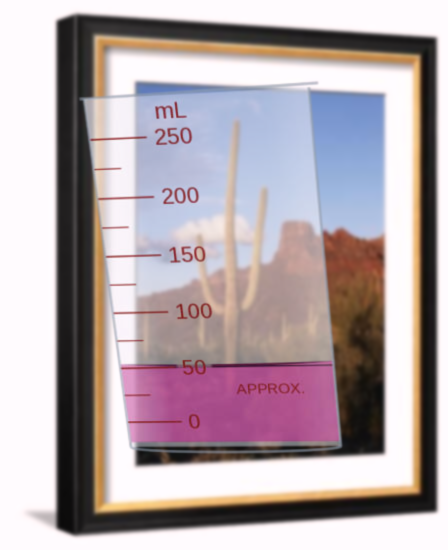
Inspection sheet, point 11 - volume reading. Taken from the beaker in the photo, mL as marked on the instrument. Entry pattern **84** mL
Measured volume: **50** mL
